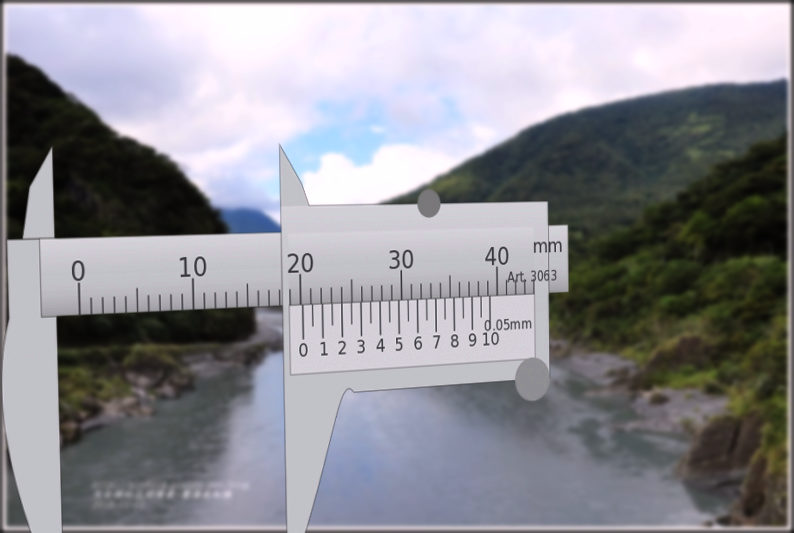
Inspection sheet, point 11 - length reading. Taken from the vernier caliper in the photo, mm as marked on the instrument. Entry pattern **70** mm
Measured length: **20.2** mm
